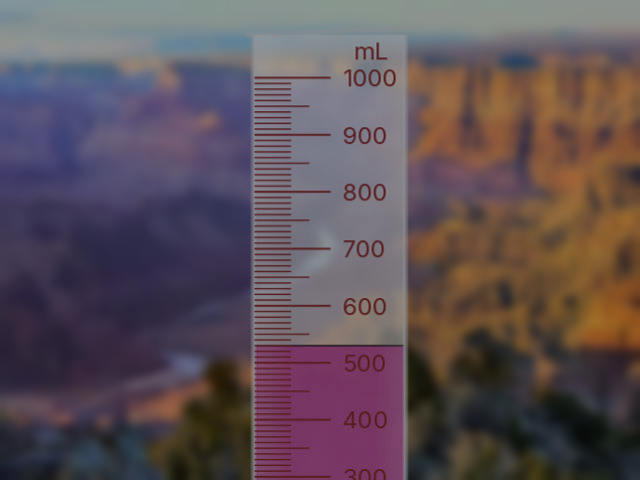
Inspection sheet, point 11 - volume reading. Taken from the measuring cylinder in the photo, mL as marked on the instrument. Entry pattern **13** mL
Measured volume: **530** mL
